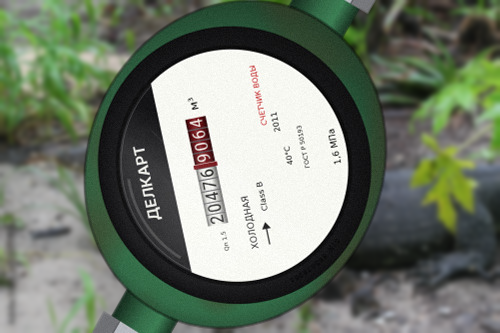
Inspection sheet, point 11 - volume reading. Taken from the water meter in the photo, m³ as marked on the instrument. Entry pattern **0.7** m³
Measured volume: **20476.9064** m³
